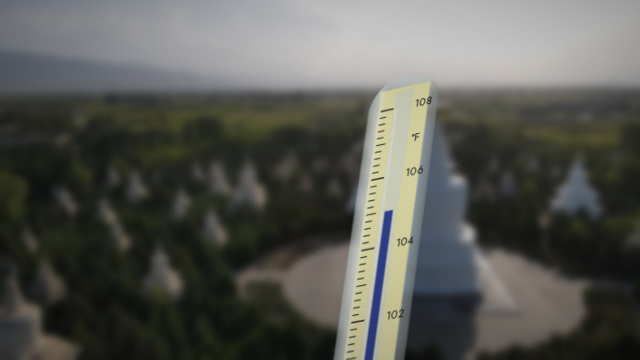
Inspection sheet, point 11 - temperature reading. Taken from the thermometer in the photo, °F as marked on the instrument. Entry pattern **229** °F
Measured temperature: **105** °F
